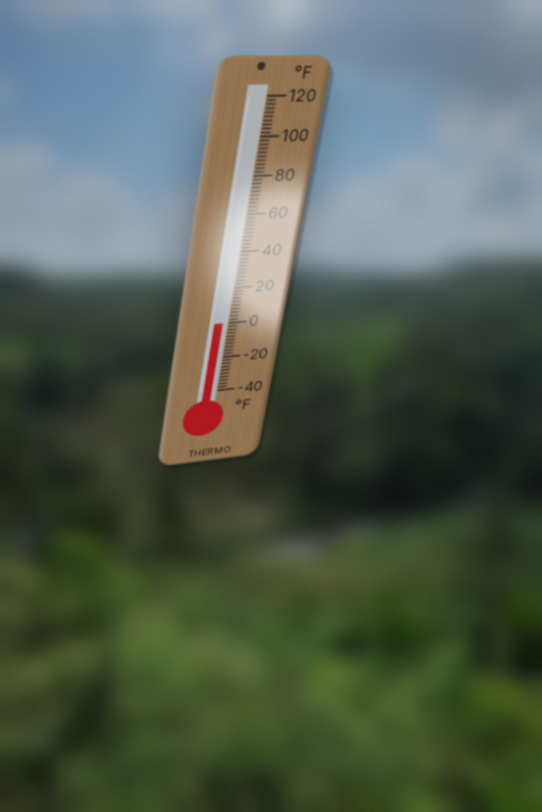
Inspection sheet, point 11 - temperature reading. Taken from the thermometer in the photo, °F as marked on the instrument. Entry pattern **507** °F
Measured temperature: **0** °F
